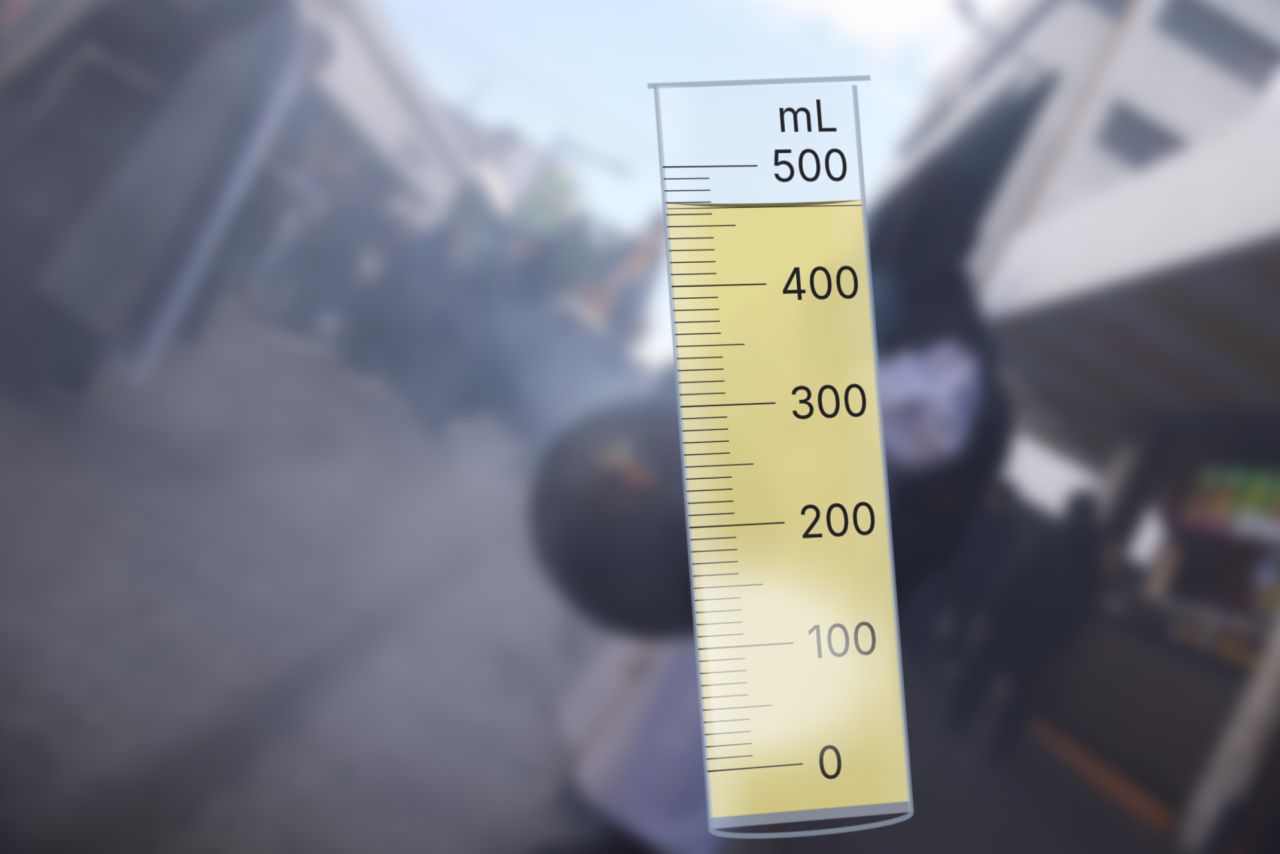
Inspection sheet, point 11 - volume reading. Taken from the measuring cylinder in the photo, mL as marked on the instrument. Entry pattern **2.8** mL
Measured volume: **465** mL
